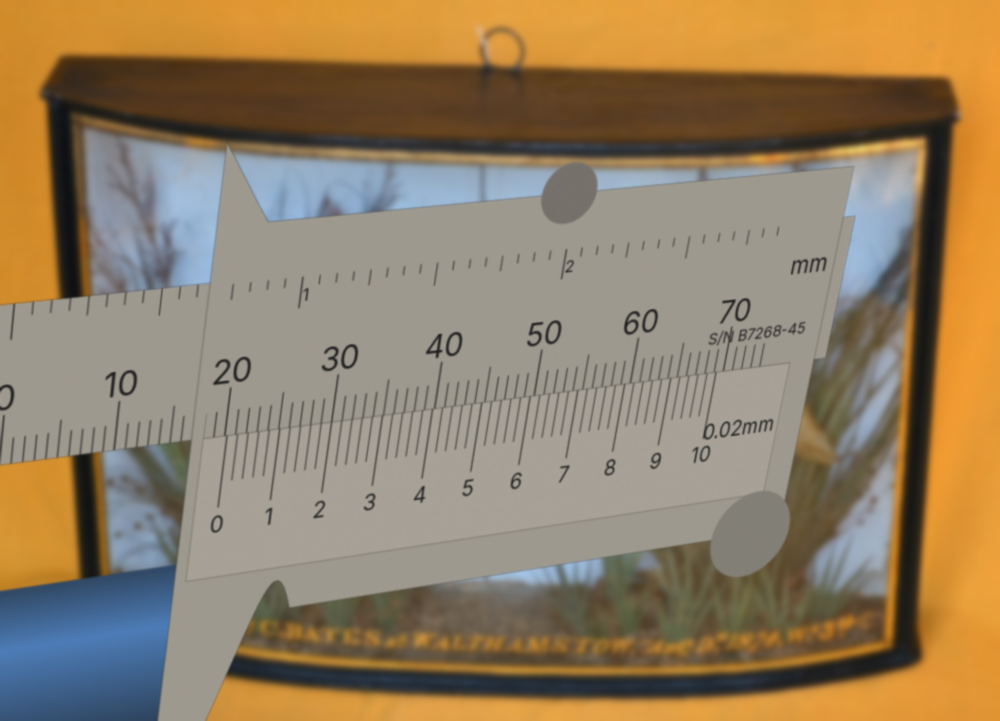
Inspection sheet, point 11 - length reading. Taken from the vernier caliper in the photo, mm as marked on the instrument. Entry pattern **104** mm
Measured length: **20.2** mm
